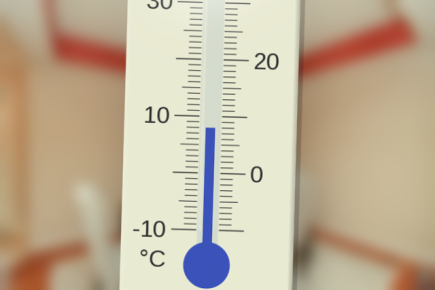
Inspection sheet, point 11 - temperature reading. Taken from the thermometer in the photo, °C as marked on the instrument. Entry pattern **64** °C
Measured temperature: **8** °C
